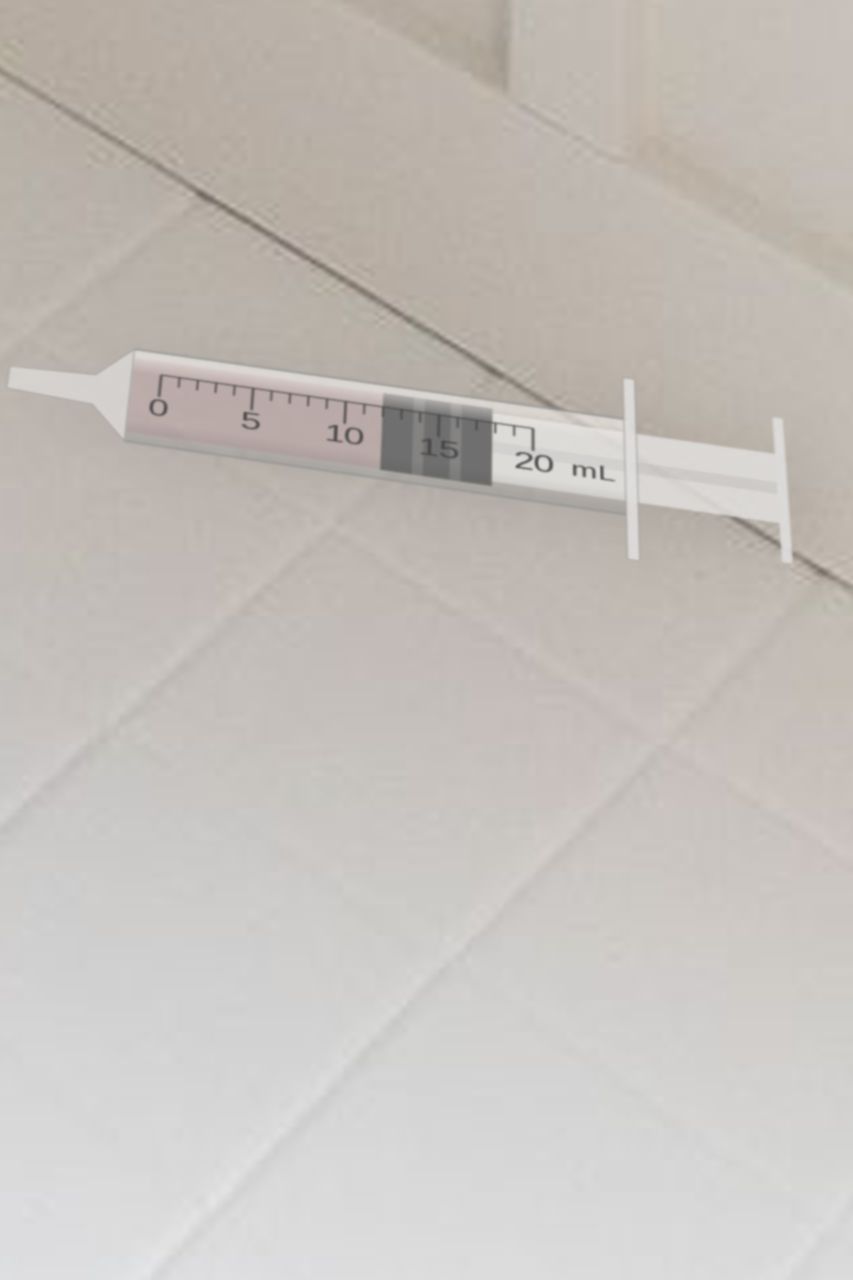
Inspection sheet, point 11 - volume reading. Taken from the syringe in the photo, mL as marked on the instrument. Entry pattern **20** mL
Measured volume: **12** mL
